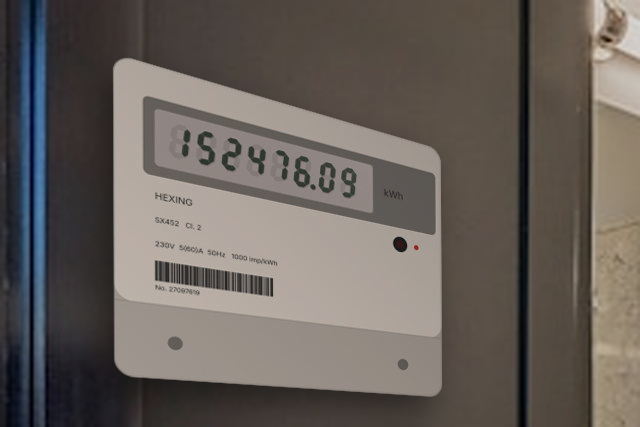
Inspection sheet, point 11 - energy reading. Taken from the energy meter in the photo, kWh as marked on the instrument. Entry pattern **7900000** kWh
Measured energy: **152476.09** kWh
